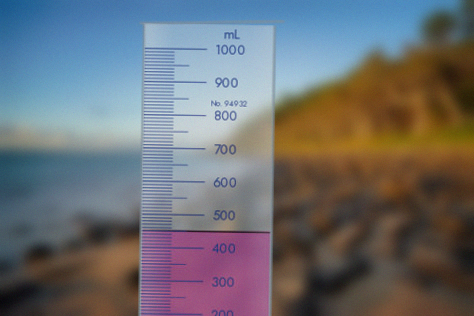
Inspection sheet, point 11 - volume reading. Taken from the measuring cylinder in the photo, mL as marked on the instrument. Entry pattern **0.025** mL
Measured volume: **450** mL
